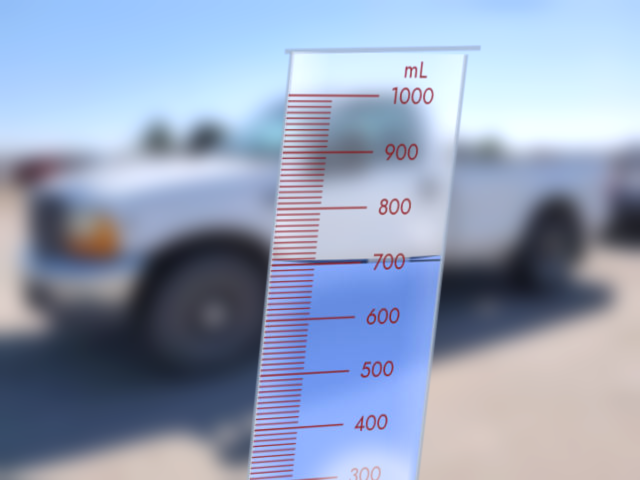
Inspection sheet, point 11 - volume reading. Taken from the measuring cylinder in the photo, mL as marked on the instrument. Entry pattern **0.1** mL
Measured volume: **700** mL
